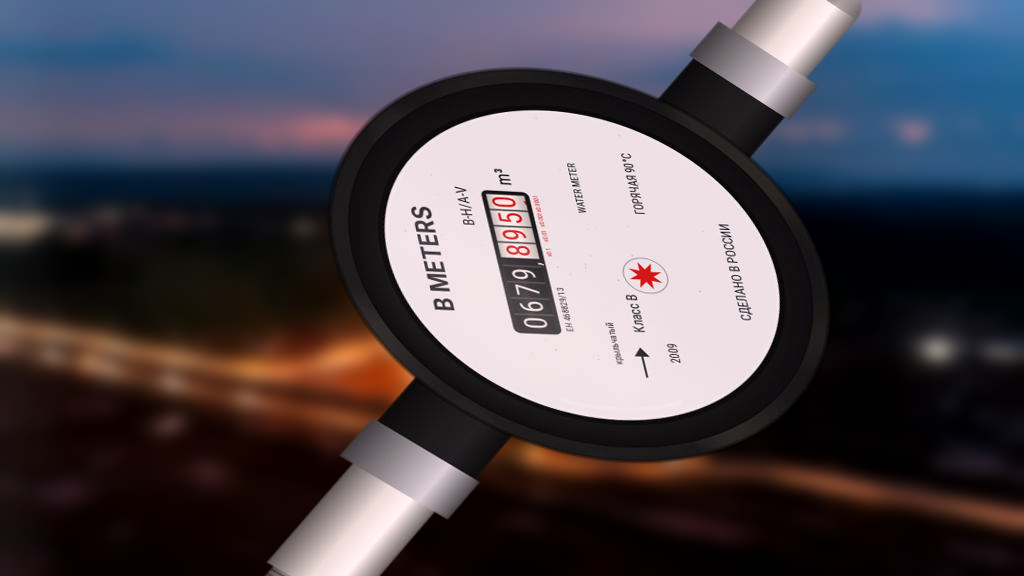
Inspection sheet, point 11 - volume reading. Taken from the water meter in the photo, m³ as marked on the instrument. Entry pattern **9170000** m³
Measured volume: **679.8950** m³
